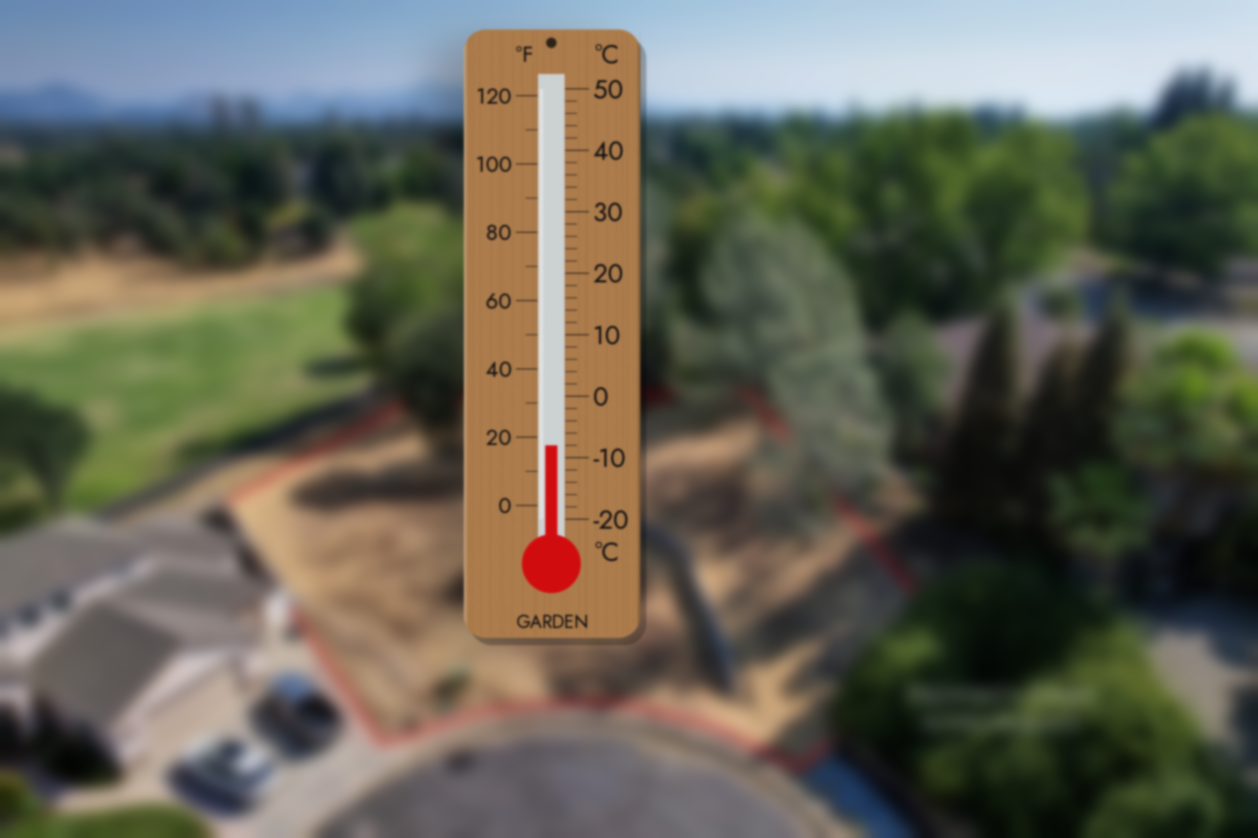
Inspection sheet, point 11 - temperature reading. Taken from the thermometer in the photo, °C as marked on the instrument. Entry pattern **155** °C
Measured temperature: **-8** °C
